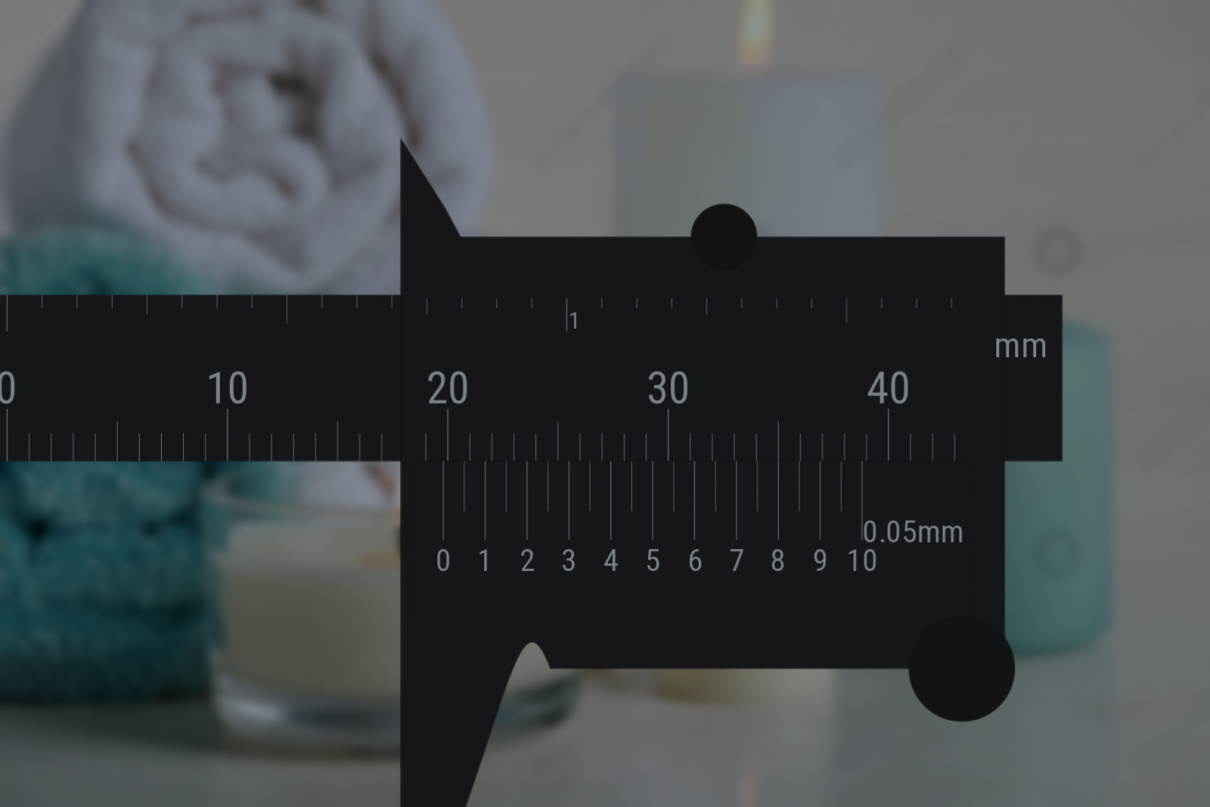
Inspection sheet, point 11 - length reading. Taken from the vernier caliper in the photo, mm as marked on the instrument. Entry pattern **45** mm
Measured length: **19.80** mm
